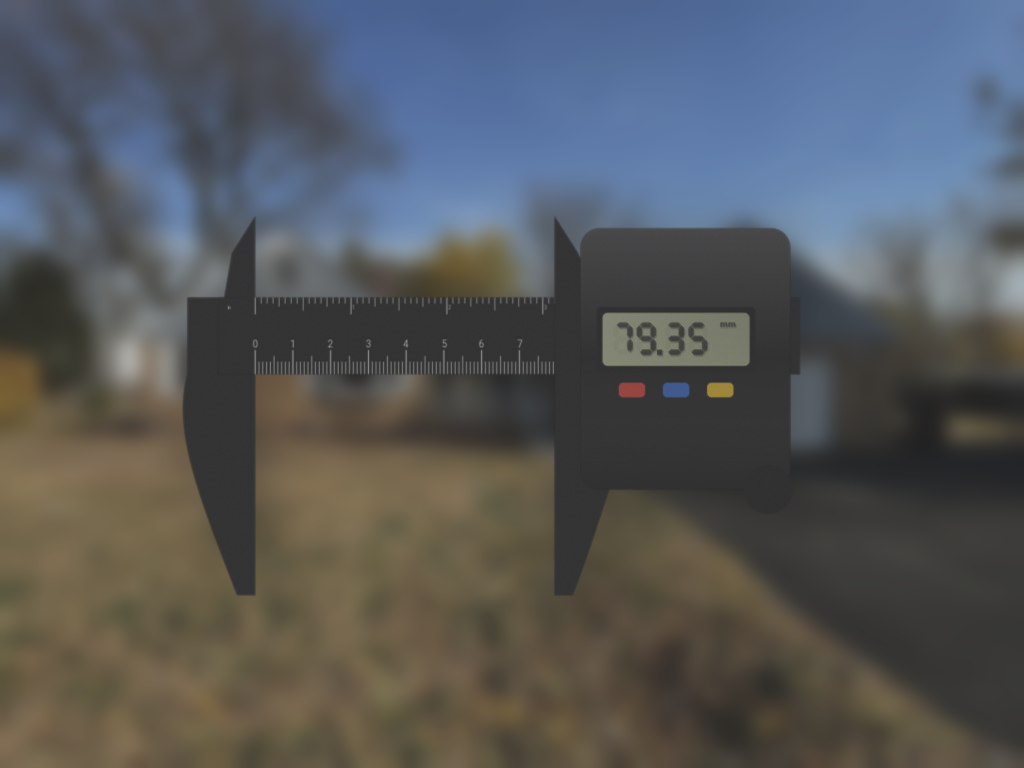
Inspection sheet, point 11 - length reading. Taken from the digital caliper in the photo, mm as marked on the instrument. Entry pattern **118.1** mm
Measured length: **79.35** mm
